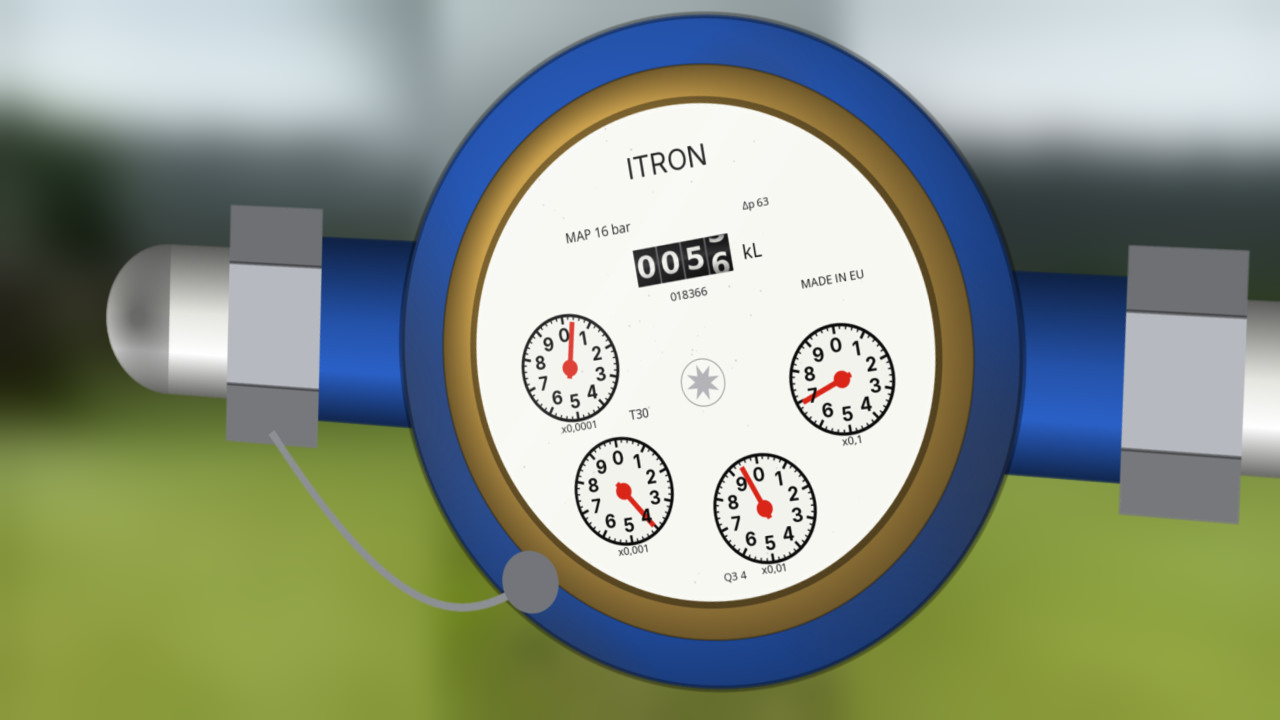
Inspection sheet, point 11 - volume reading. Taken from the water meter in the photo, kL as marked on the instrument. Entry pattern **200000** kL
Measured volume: **55.6940** kL
